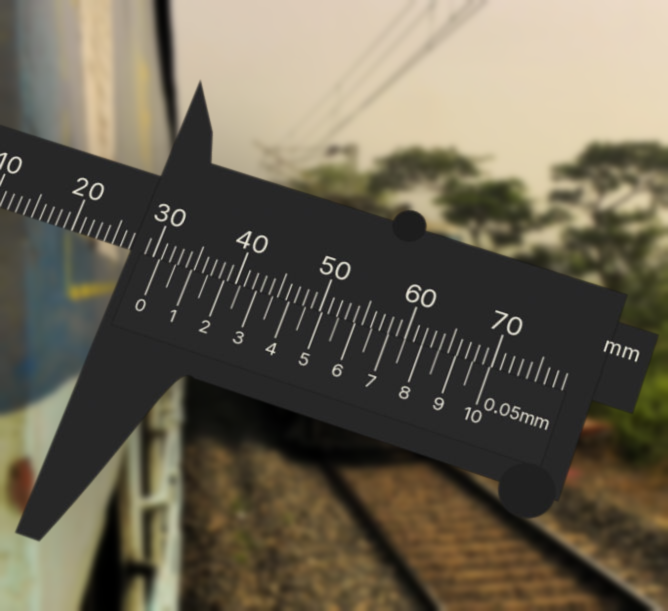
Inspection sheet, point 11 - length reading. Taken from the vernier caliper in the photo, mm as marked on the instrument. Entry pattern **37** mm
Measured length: **30.8** mm
